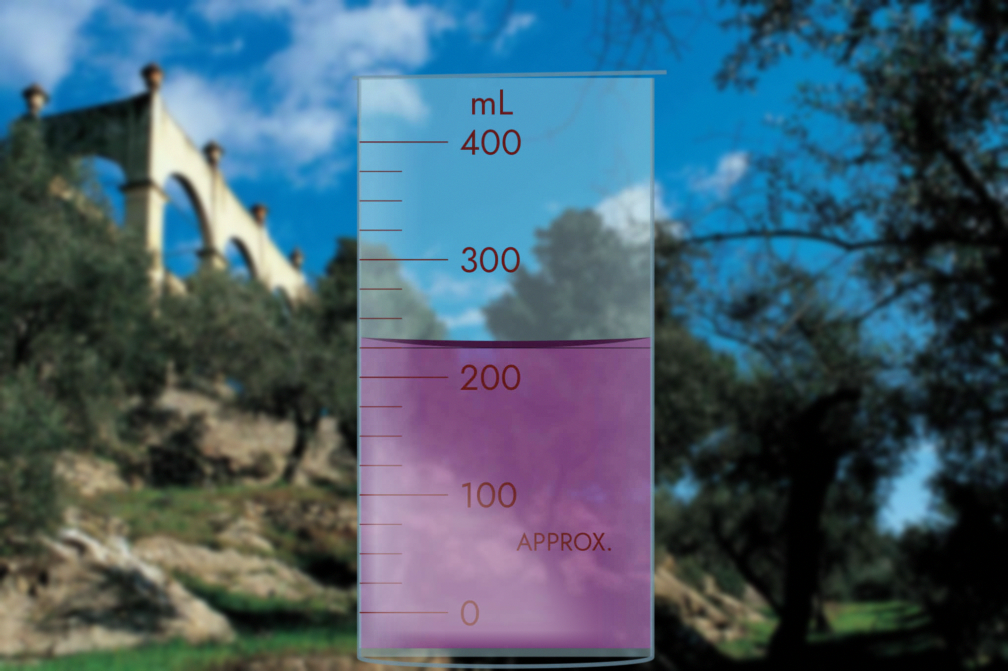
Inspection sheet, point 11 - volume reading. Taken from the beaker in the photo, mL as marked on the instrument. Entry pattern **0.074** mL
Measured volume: **225** mL
